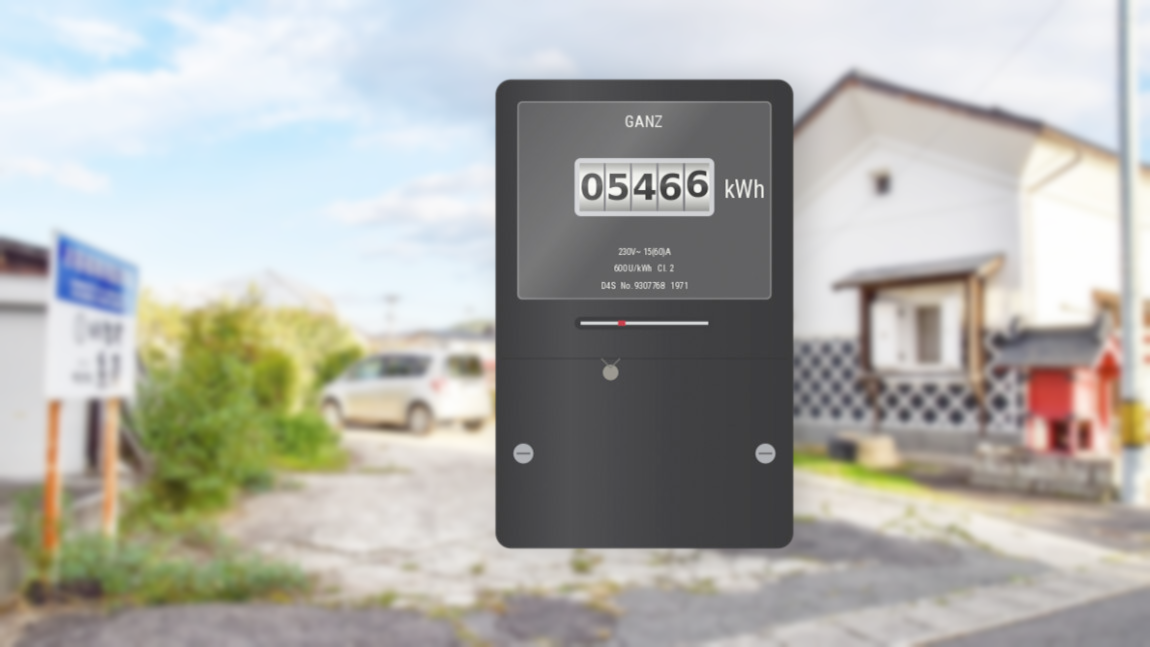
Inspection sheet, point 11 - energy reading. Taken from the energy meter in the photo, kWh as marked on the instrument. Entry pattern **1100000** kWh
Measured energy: **5466** kWh
